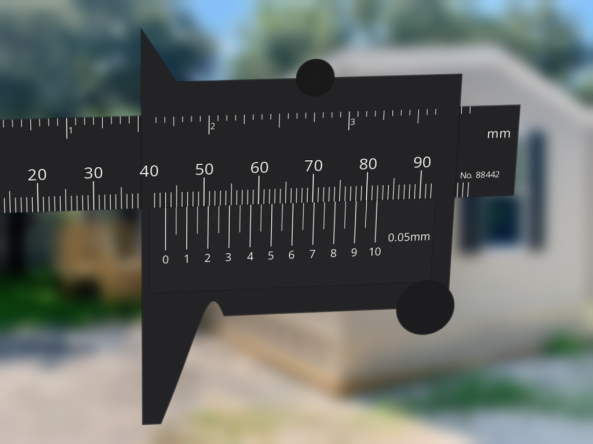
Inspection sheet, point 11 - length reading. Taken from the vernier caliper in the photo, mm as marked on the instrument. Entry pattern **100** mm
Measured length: **43.0** mm
